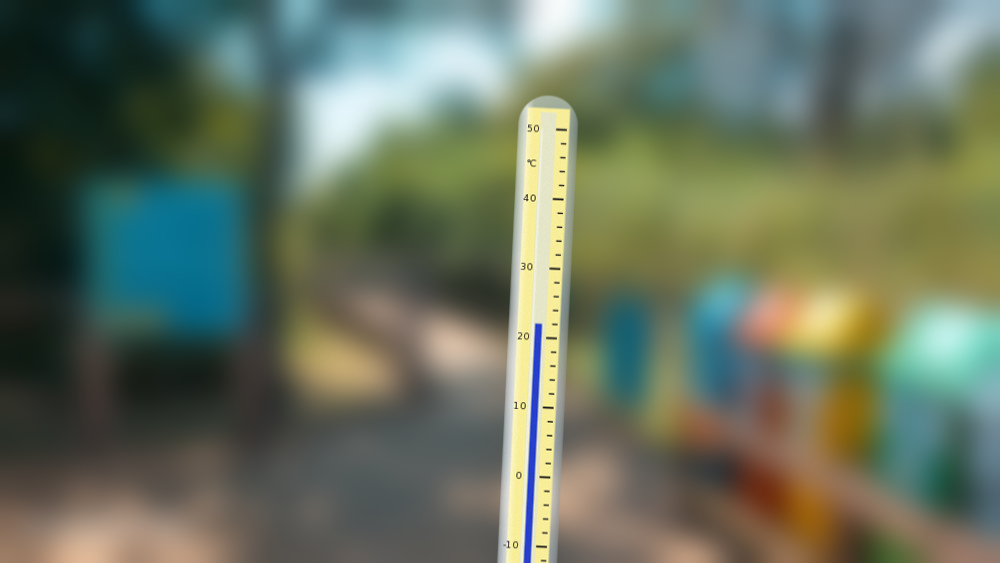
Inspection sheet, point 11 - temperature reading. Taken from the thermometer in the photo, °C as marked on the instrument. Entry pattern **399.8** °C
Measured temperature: **22** °C
